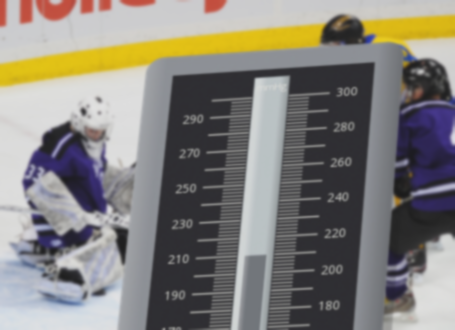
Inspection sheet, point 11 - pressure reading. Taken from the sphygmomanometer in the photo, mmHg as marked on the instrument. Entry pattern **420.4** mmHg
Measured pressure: **210** mmHg
